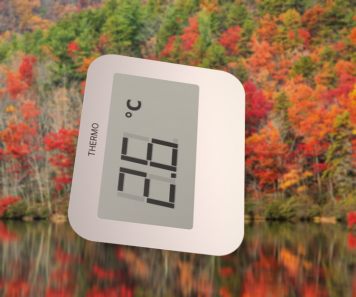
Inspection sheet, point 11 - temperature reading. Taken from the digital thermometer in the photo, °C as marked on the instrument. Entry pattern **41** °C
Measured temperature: **2.6** °C
